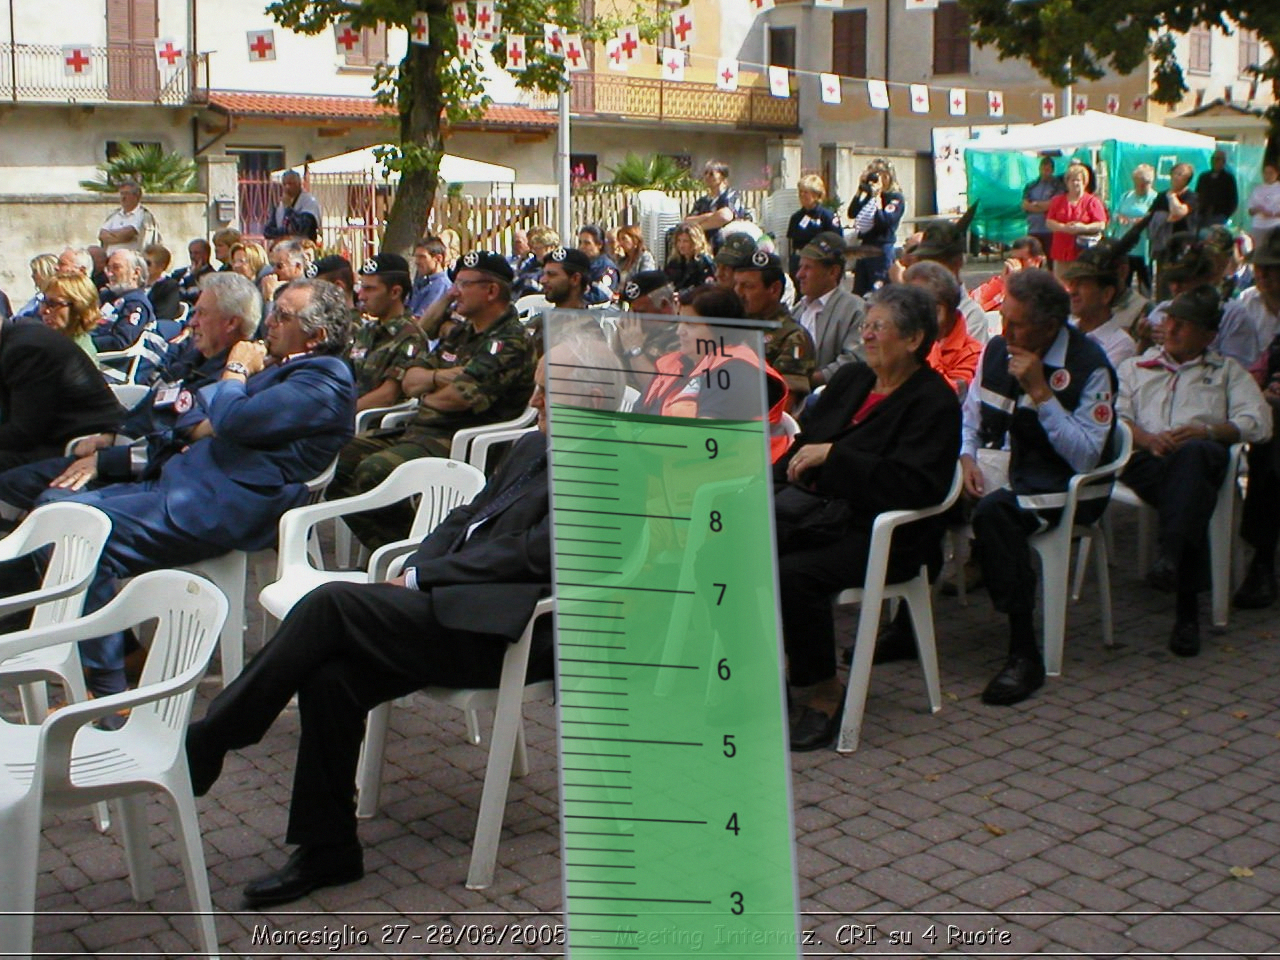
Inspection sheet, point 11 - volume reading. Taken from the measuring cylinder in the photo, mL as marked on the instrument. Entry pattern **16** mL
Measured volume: **9.3** mL
